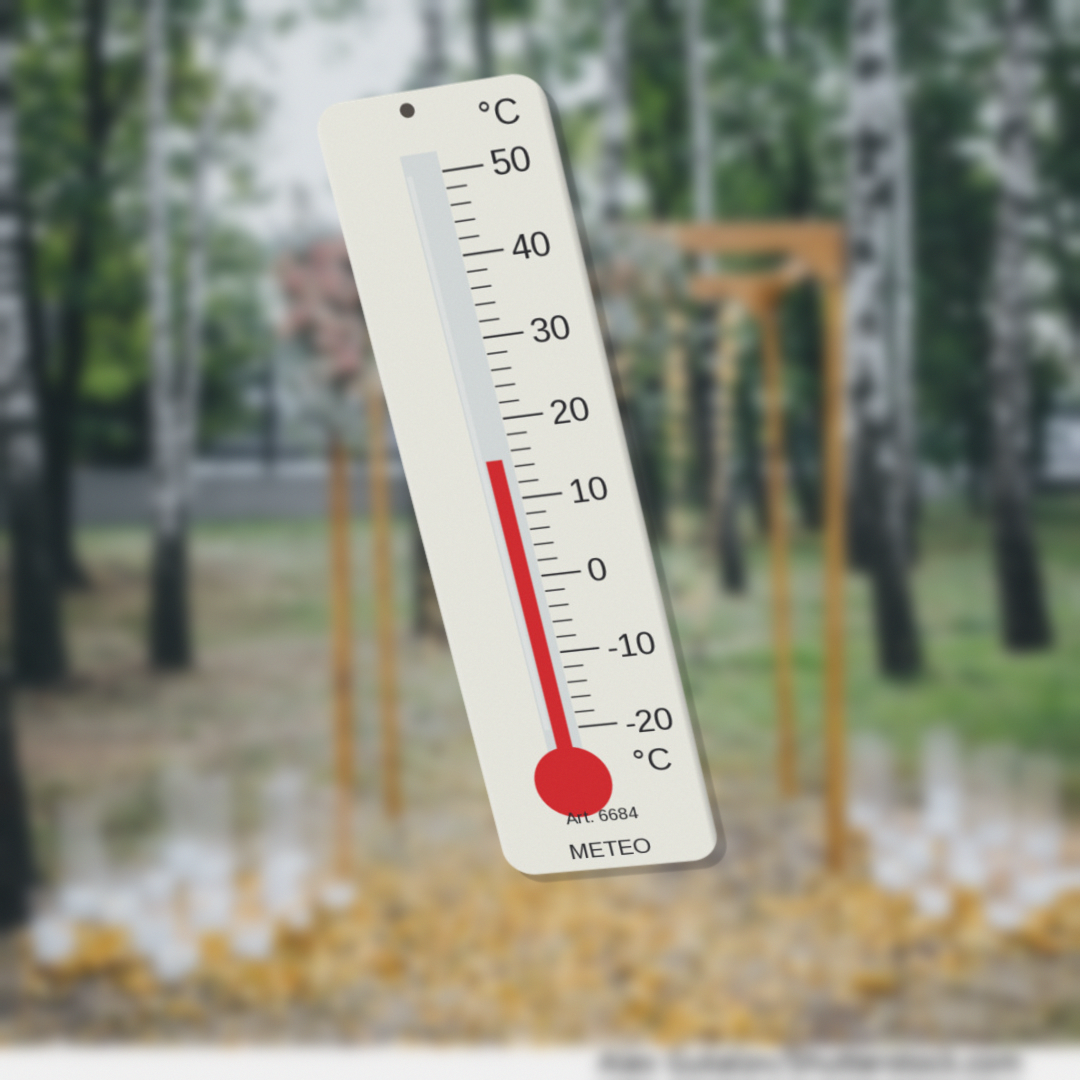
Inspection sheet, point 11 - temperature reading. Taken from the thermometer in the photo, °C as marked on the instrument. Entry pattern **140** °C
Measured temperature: **15** °C
